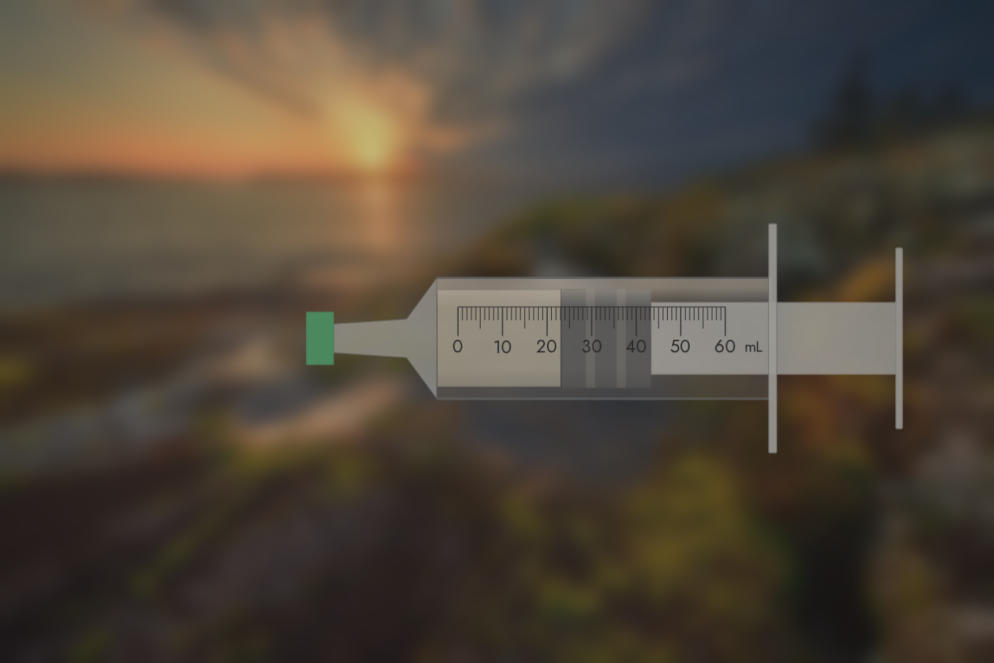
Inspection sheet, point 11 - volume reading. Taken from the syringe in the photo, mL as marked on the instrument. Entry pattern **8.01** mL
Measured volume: **23** mL
